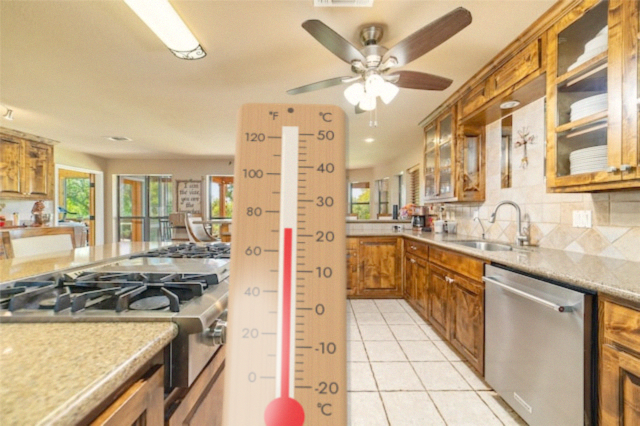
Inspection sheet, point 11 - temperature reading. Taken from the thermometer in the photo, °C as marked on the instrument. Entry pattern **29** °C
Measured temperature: **22** °C
